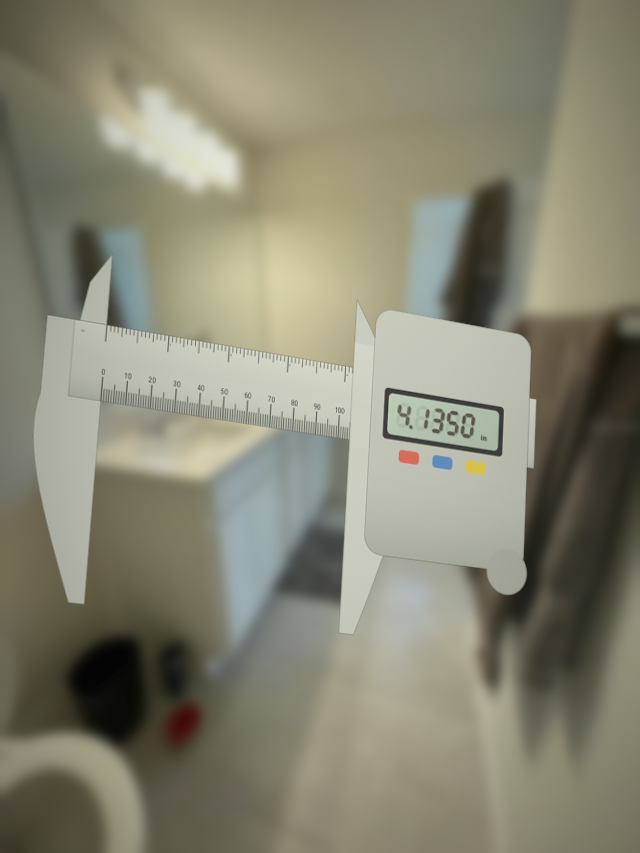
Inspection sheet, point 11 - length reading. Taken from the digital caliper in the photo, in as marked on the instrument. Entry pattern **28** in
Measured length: **4.1350** in
